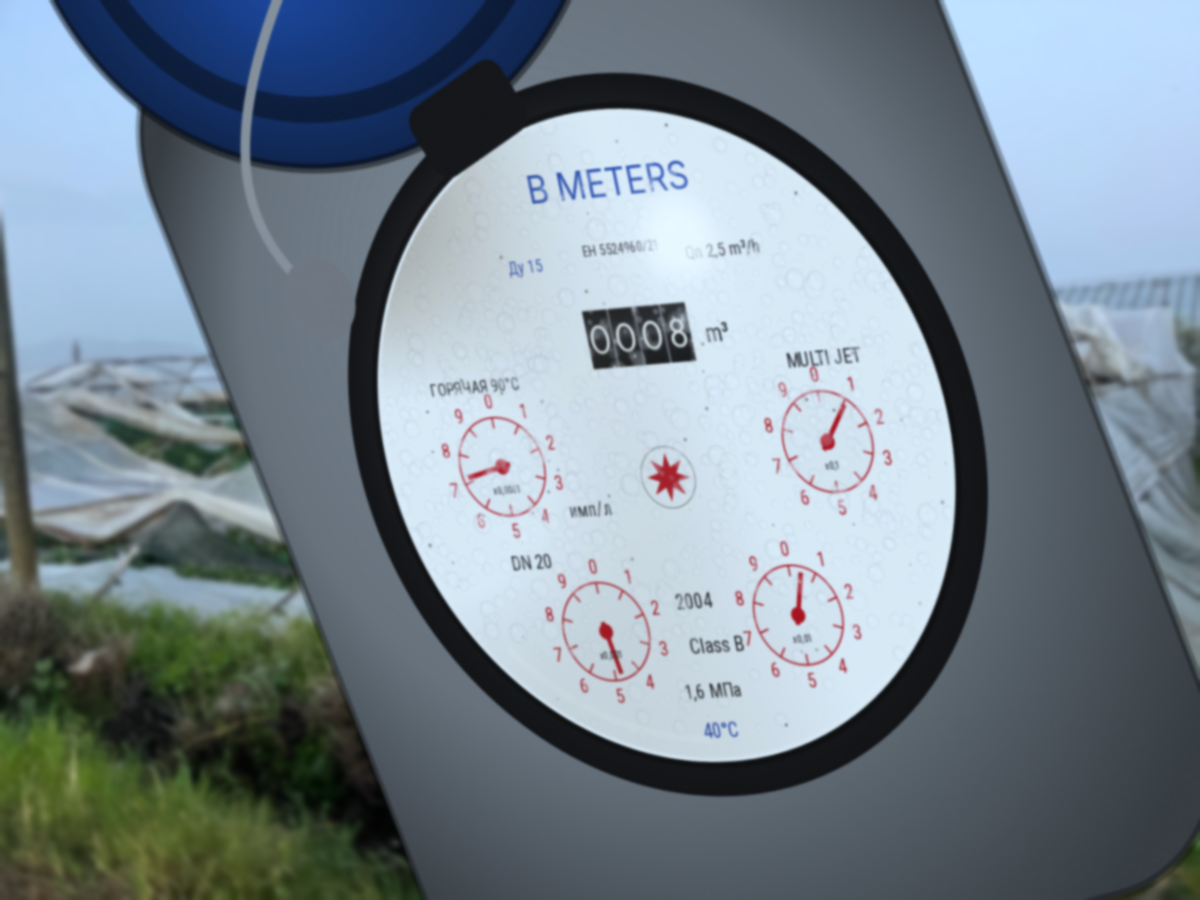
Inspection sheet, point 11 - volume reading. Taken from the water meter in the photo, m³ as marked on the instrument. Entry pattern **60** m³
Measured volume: **8.1047** m³
